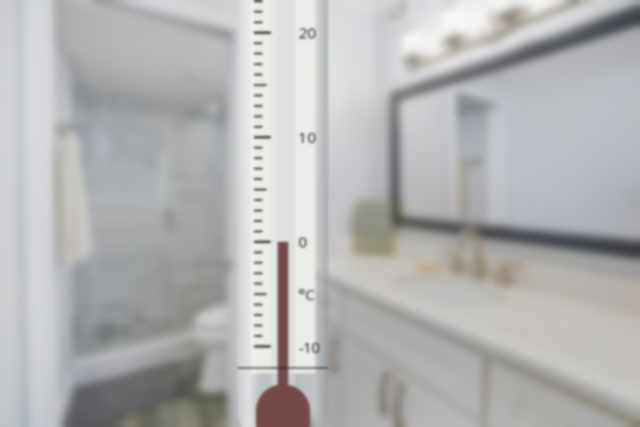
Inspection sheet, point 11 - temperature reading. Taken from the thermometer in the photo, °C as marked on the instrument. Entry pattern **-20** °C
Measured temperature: **0** °C
